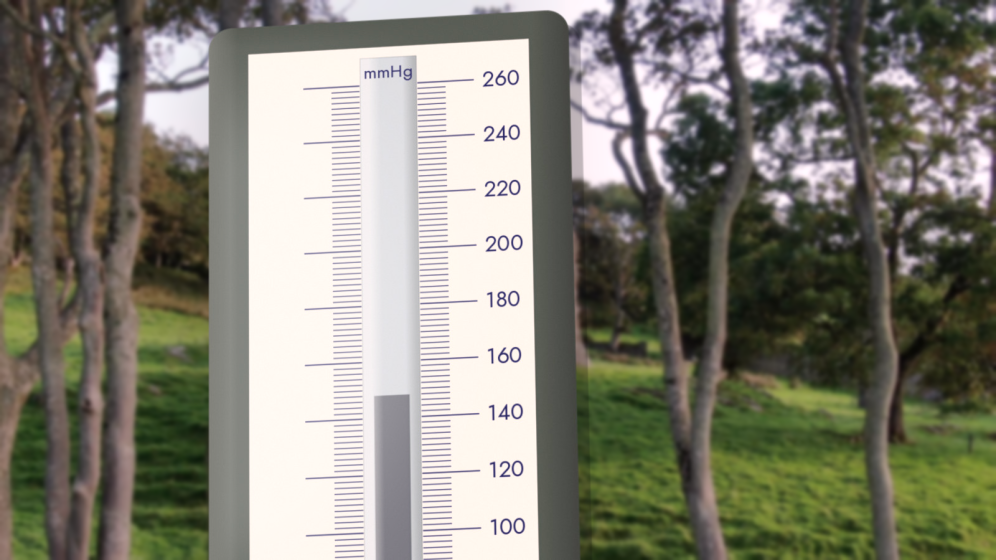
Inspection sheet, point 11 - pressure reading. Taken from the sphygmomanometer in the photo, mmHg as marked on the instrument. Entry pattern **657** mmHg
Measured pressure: **148** mmHg
